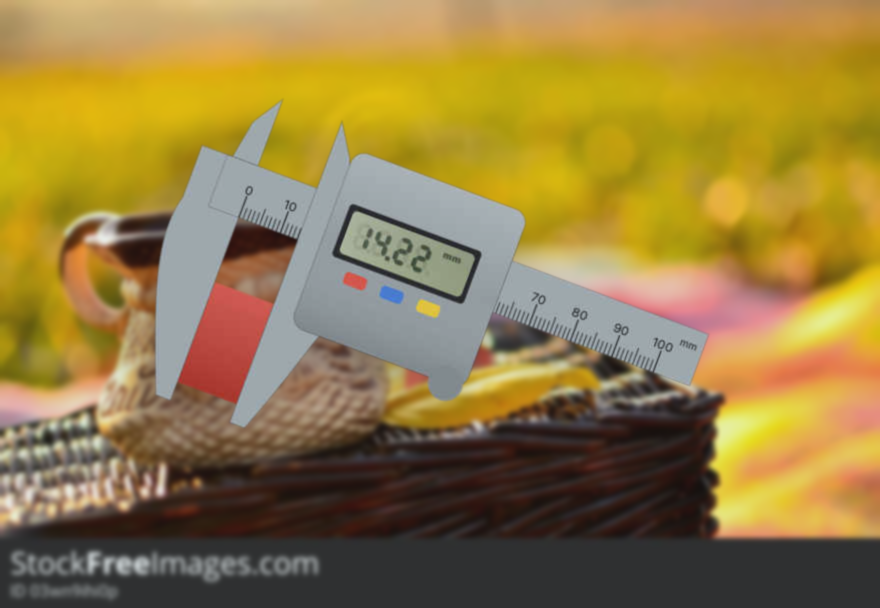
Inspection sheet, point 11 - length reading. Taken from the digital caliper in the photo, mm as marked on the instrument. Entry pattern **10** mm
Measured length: **14.22** mm
